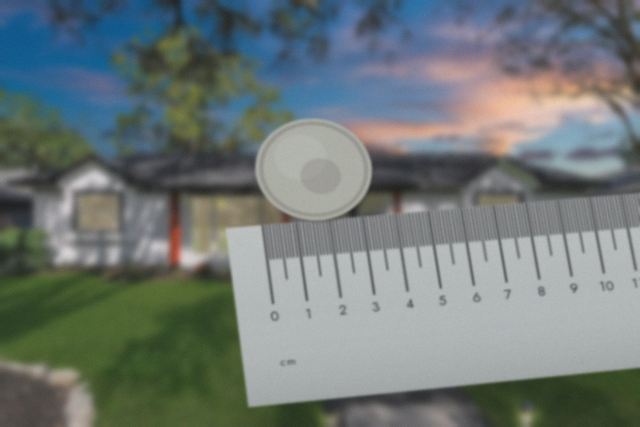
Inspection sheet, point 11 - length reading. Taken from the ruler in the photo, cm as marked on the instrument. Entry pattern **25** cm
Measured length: **3.5** cm
